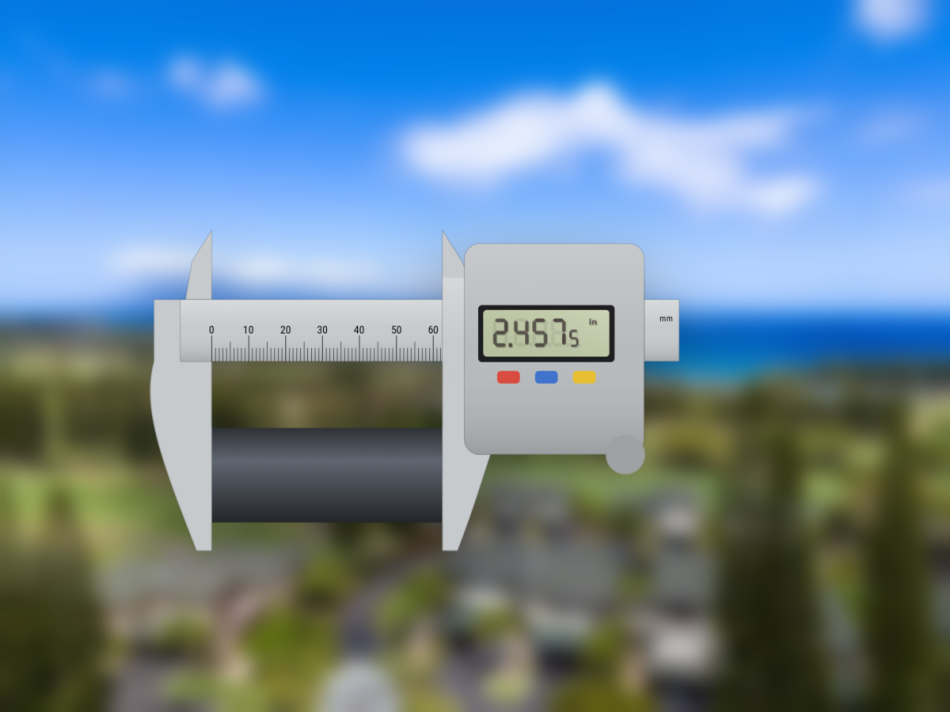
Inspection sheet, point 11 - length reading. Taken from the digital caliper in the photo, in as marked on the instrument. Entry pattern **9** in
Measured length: **2.4575** in
